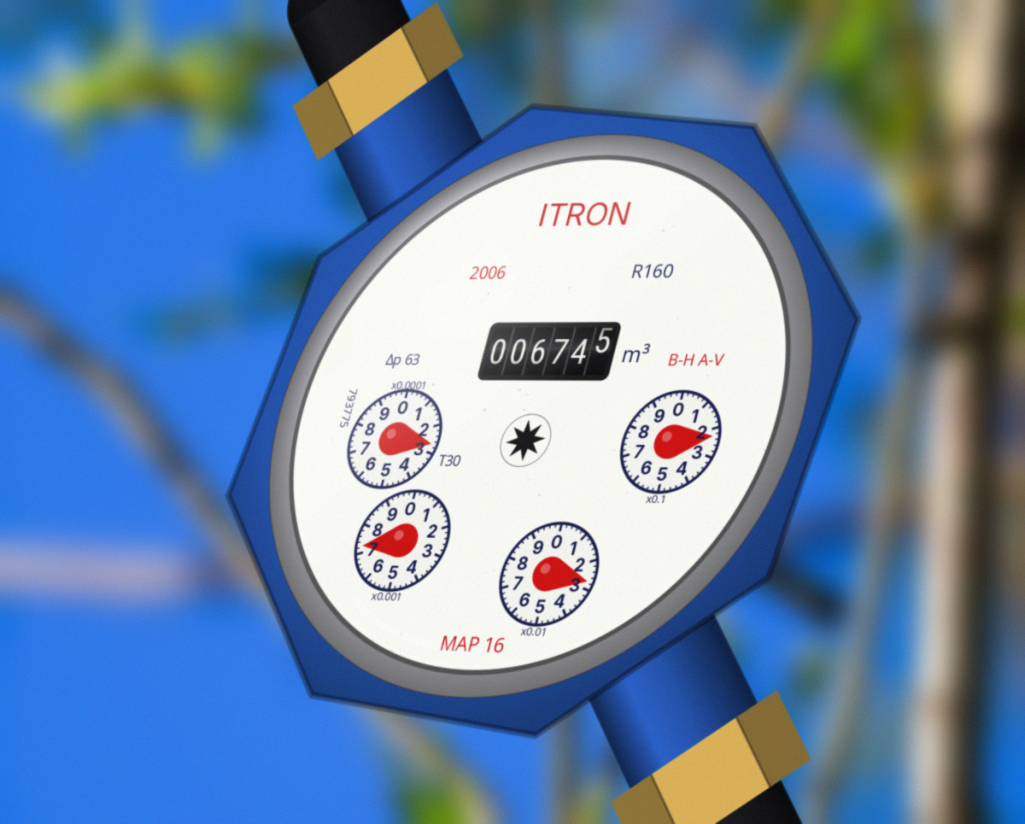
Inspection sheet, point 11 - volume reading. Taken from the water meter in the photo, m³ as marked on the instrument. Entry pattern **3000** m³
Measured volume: **6745.2272** m³
